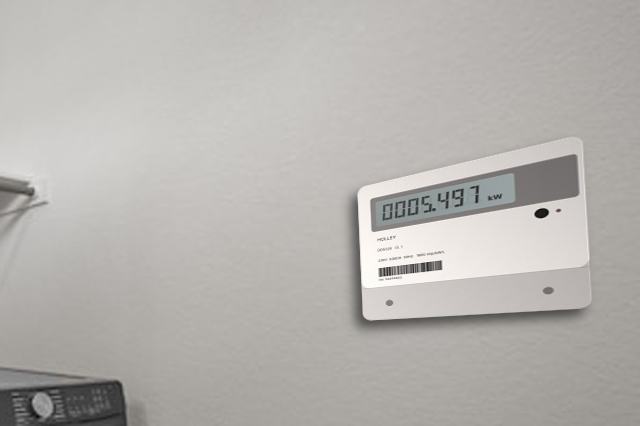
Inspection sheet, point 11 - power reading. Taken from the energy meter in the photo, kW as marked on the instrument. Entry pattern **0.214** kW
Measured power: **5.497** kW
